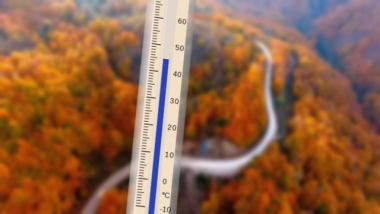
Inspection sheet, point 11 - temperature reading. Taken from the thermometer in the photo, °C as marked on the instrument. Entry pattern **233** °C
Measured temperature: **45** °C
